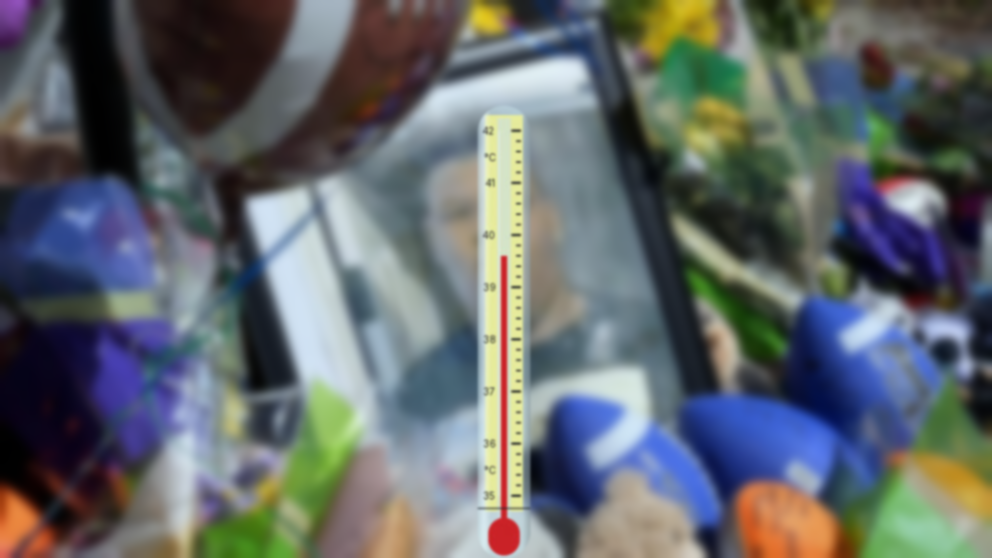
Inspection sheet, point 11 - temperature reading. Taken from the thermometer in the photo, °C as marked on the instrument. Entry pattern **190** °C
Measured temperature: **39.6** °C
